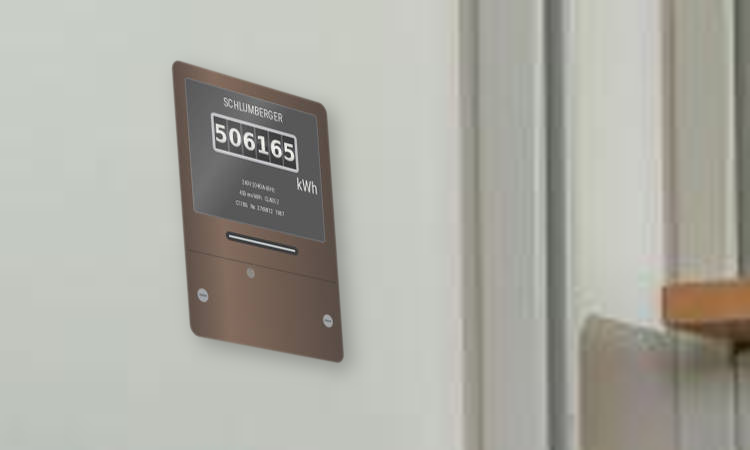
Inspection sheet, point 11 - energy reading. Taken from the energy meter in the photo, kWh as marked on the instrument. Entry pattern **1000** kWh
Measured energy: **506165** kWh
